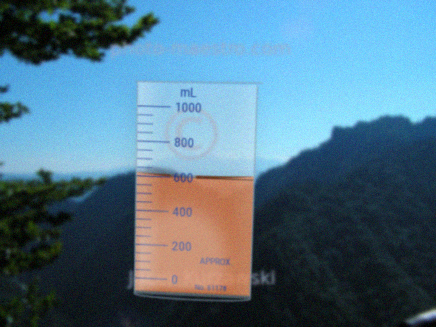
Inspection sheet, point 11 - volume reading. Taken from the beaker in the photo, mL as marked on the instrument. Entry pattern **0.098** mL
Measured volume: **600** mL
